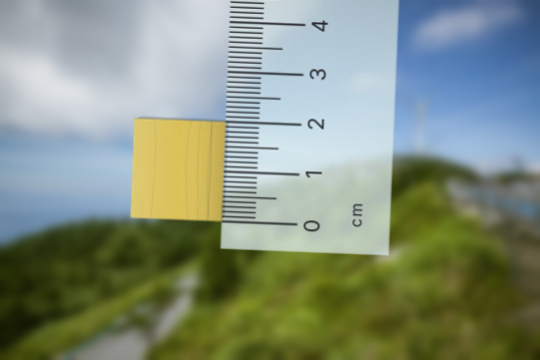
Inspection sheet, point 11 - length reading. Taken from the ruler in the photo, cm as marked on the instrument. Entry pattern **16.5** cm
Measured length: **2** cm
